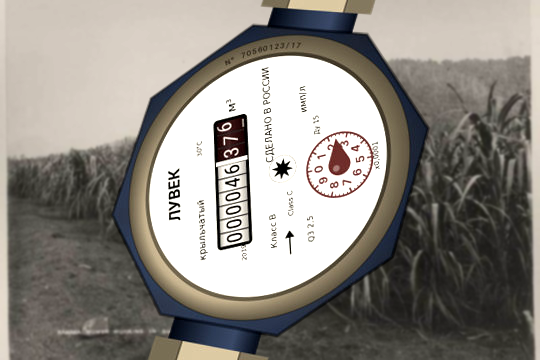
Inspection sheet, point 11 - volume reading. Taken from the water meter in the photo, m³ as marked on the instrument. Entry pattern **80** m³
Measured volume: **46.3762** m³
